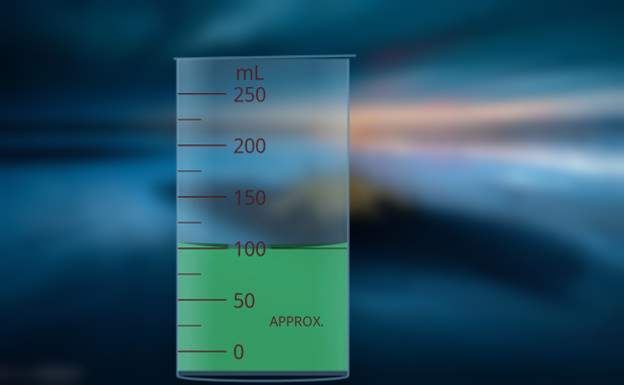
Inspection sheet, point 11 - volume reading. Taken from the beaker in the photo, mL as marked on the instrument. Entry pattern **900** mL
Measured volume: **100** mL
